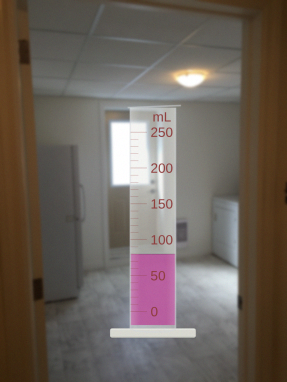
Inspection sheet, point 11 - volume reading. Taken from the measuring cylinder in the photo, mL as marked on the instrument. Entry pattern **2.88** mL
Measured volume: **80** mL
